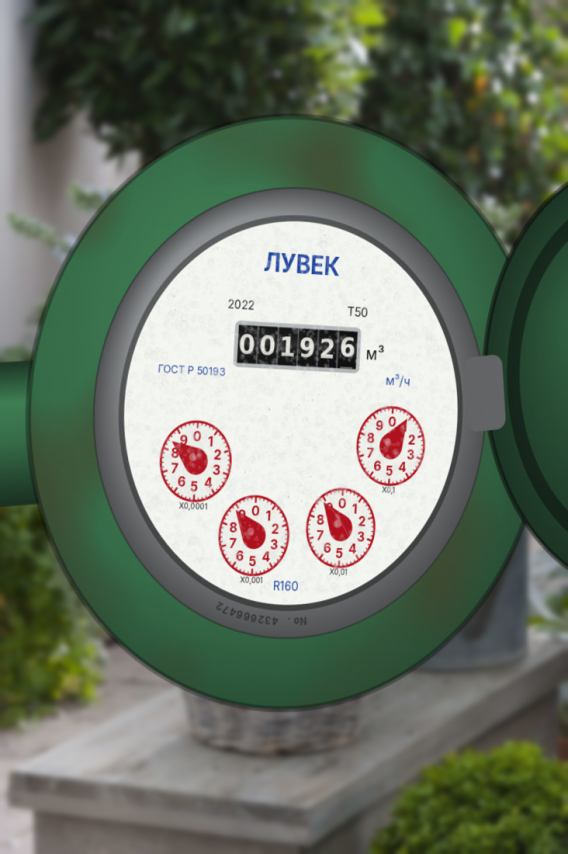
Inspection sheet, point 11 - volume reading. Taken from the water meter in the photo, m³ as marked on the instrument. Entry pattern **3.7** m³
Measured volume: **1926.0888** m³
